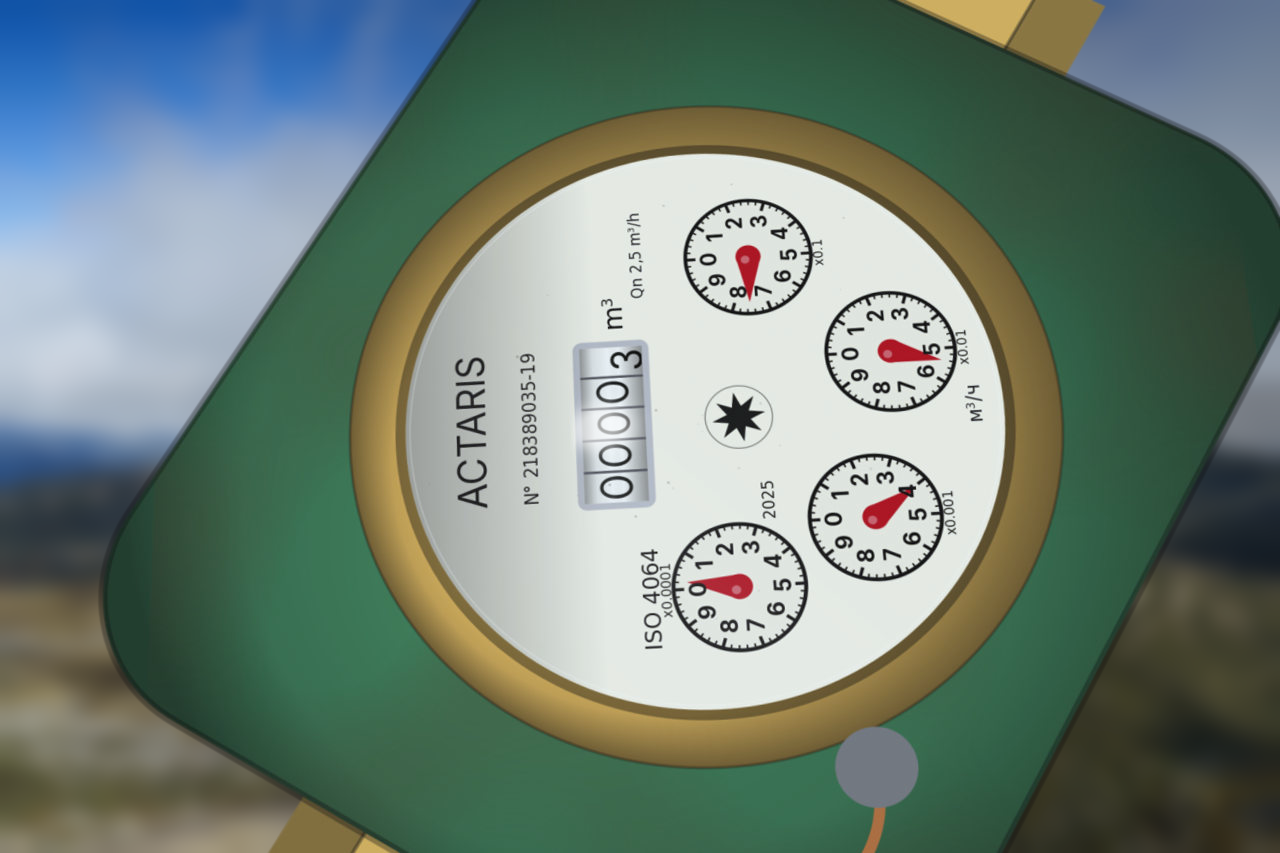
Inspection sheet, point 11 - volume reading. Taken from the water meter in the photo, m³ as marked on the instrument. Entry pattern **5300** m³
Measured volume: **2.7540** m³
